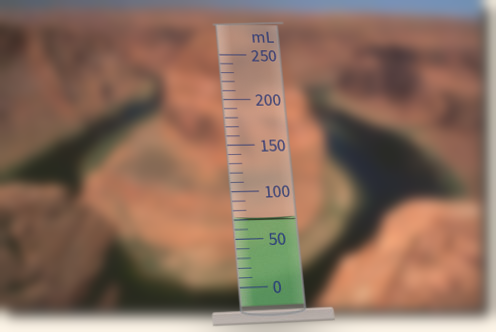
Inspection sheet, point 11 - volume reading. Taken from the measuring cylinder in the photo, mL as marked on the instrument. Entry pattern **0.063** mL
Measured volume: **70** mL
